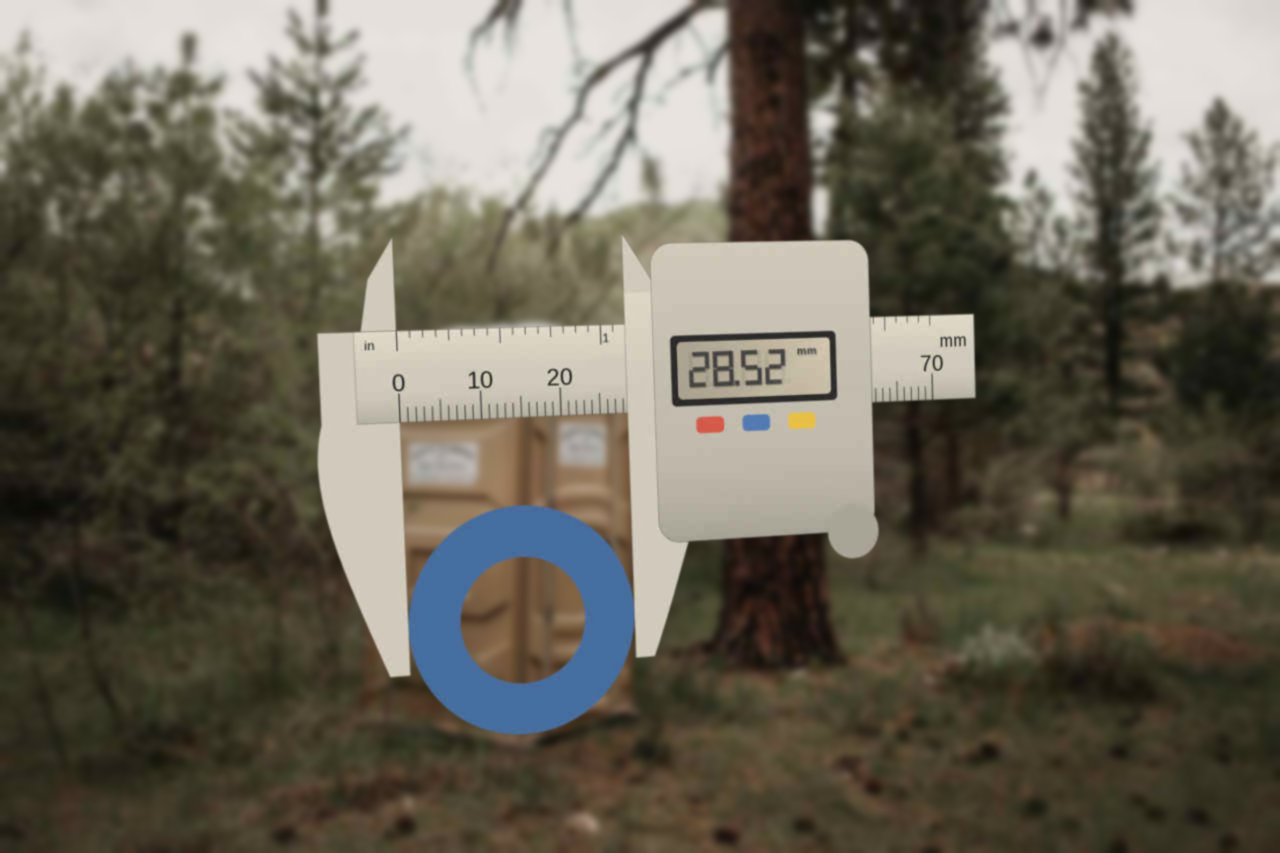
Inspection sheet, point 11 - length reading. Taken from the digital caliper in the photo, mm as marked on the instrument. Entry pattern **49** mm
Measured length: **28.52** mm
